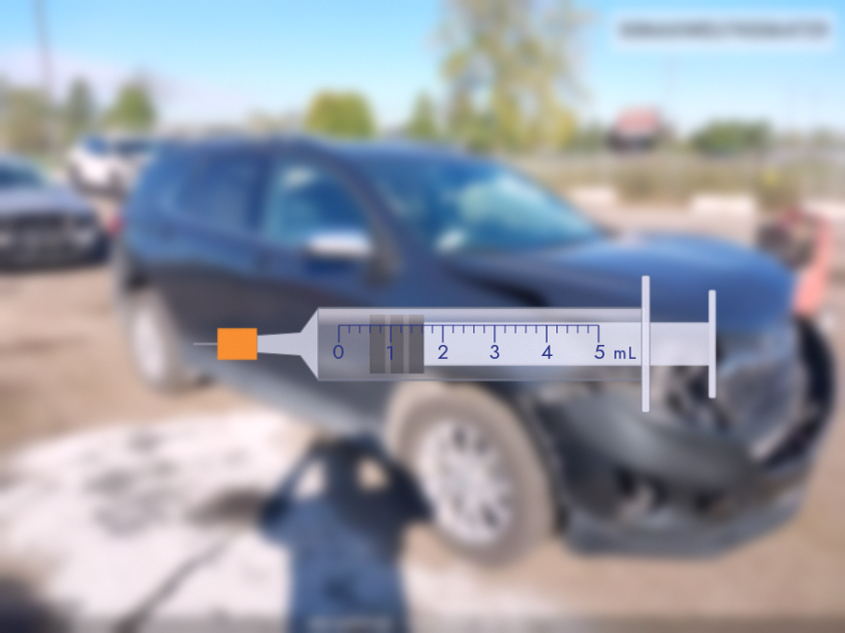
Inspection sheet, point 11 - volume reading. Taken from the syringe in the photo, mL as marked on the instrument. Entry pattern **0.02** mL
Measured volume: **0.6** mL
